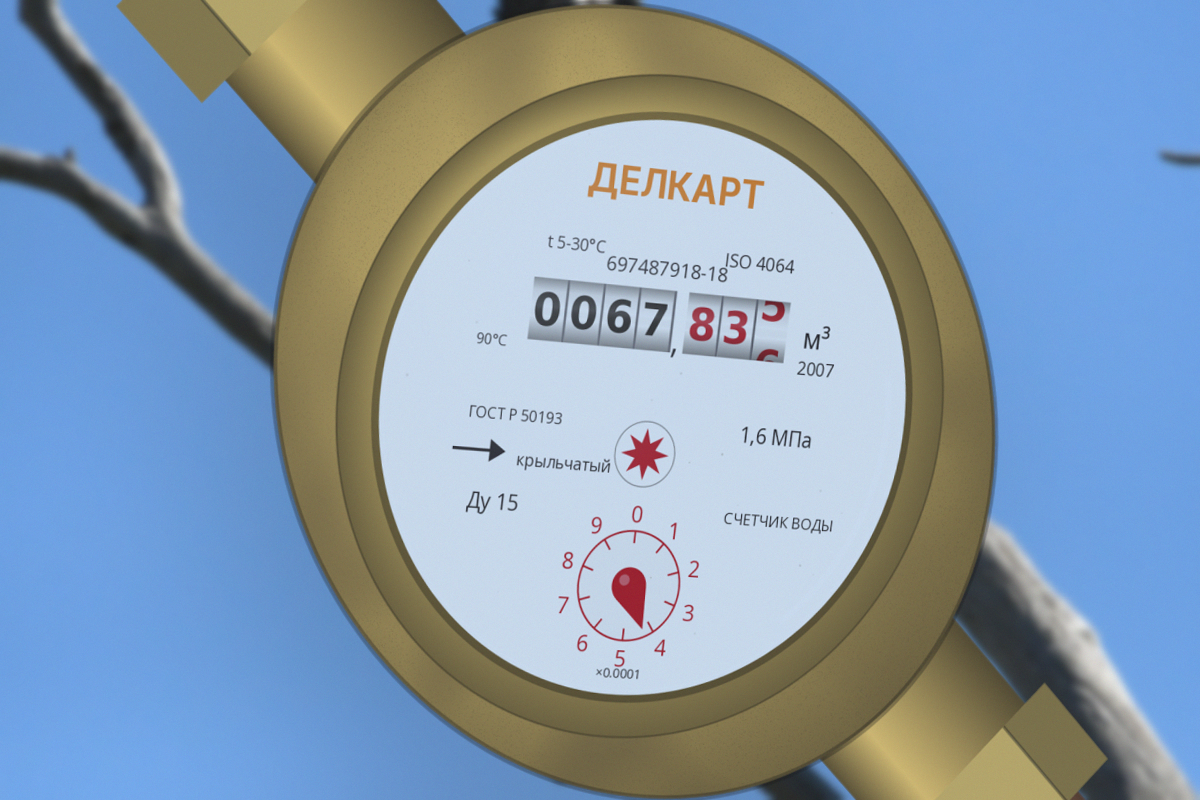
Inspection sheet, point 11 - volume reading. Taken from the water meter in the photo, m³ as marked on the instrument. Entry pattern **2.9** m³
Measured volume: **67.8354** m³
